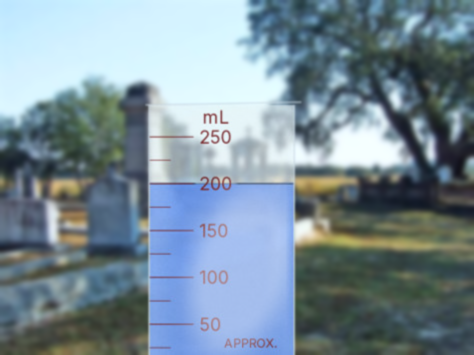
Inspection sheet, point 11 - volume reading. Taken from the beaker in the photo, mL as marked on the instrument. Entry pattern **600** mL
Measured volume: **200** mL
